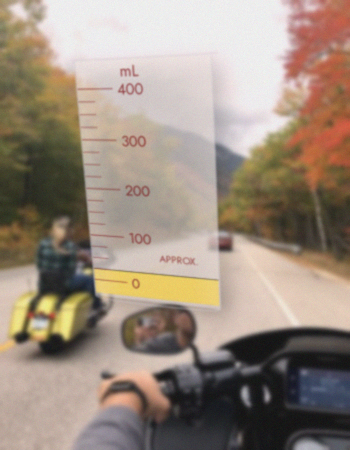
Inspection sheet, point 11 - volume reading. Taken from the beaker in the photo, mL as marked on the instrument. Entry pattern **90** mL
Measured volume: **25** mL
